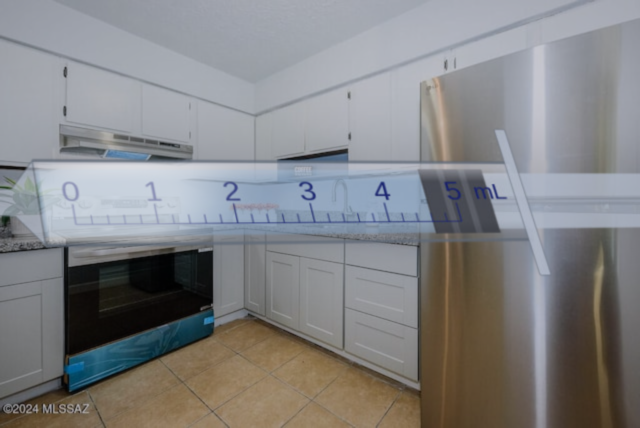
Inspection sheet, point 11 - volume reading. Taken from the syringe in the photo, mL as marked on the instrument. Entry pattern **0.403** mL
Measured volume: **4.6** mL
